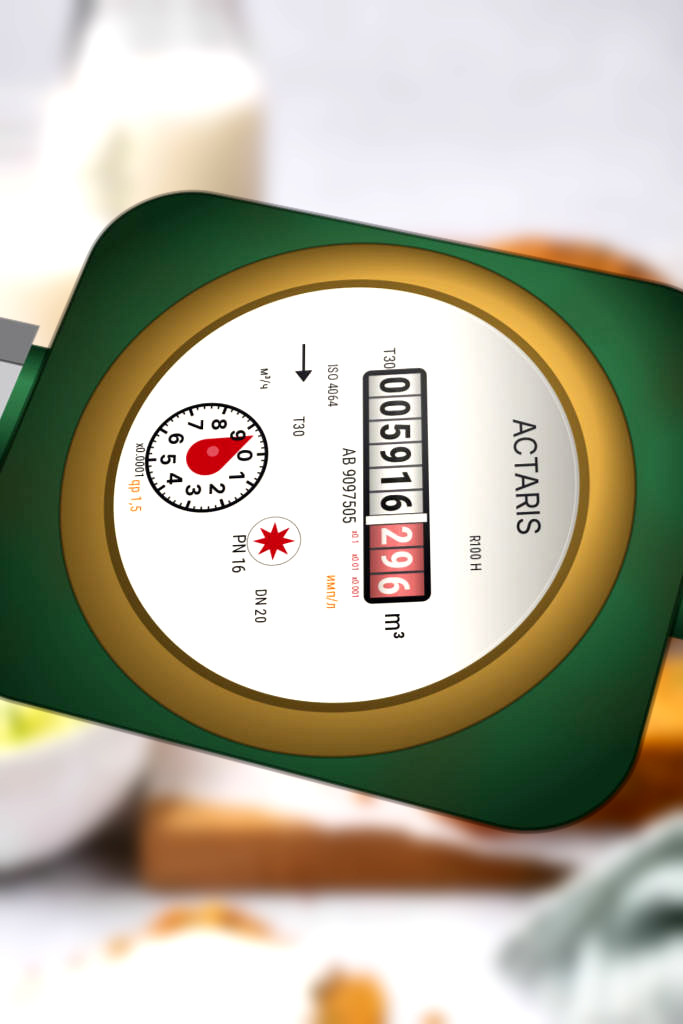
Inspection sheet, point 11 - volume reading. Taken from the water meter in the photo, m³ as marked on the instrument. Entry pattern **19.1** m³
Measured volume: **5916.2959** m³
